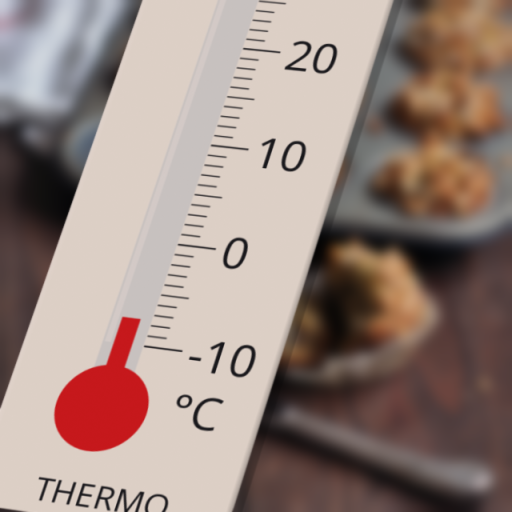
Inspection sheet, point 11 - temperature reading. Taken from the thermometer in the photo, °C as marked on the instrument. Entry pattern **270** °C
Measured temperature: **-7.5** °C
